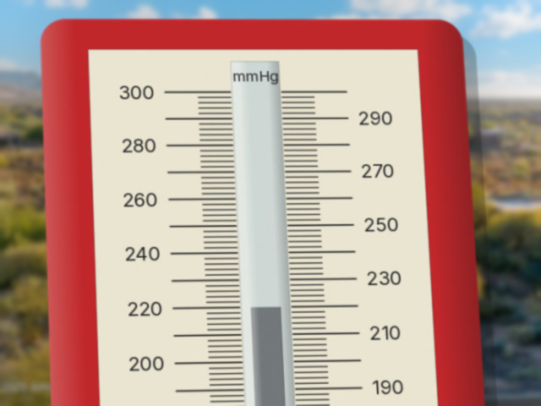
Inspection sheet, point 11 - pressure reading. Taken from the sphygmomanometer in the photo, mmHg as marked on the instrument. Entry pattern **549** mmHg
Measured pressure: **220** mmHg
